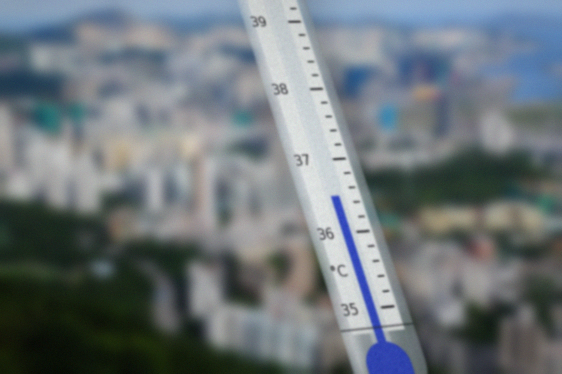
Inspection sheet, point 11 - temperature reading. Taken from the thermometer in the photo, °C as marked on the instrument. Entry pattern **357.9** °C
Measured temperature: **36.5** °C
